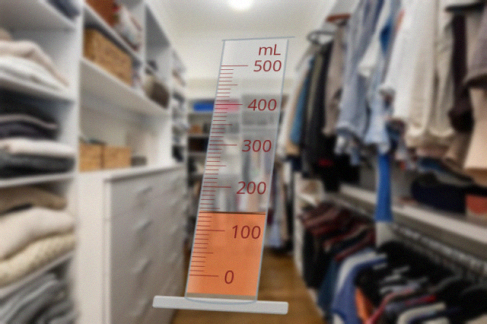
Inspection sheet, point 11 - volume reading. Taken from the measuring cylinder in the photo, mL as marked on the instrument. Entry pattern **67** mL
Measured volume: **140** mL
